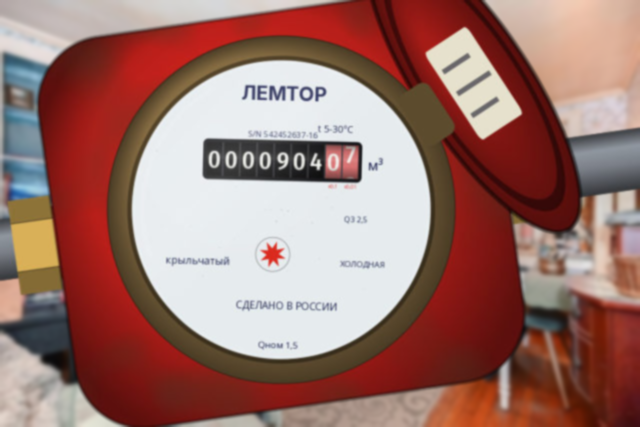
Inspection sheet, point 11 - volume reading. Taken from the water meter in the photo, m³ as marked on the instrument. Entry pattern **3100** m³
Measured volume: **904.07** m³
